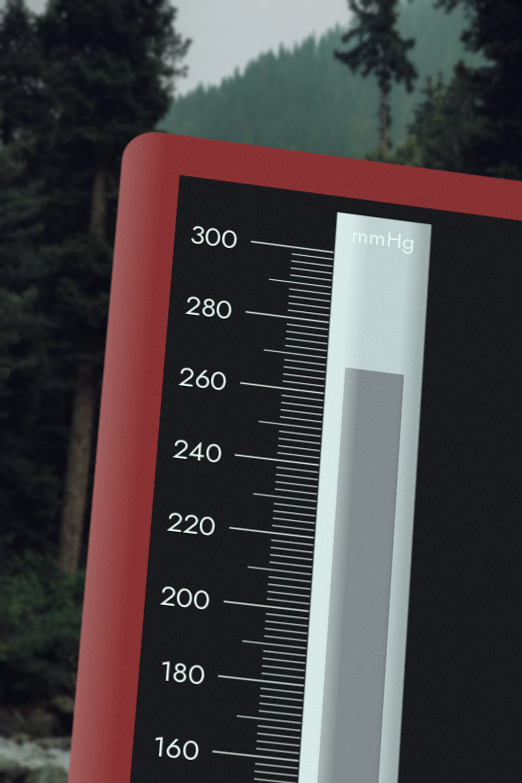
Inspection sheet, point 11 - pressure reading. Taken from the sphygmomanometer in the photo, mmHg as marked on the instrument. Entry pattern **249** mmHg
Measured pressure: **268** mmHg
